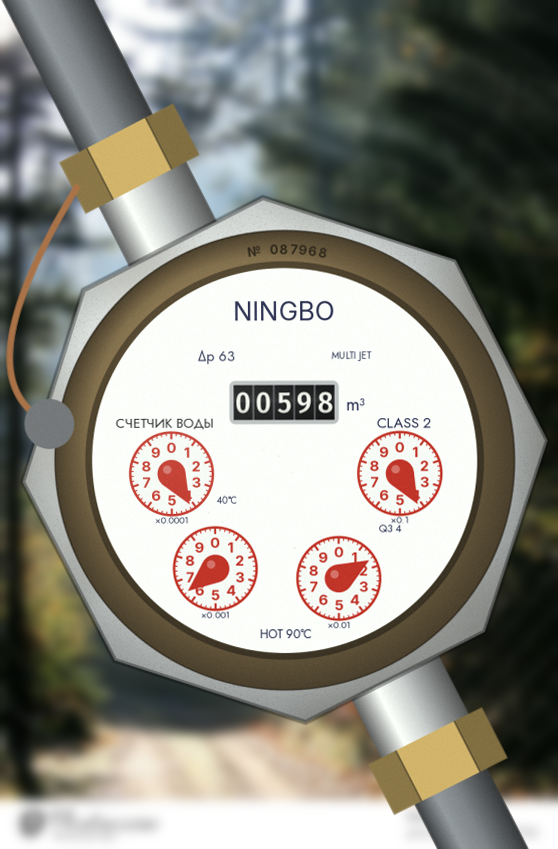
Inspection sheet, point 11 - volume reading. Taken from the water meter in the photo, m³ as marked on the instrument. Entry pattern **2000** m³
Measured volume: **598.4164** m³
